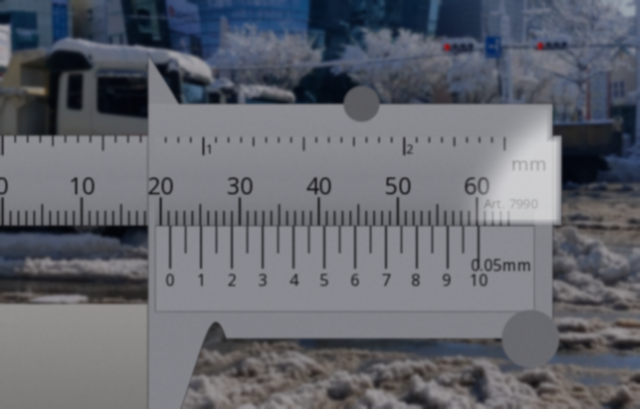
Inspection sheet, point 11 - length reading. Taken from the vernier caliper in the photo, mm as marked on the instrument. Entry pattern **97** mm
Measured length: **21.2** mm
